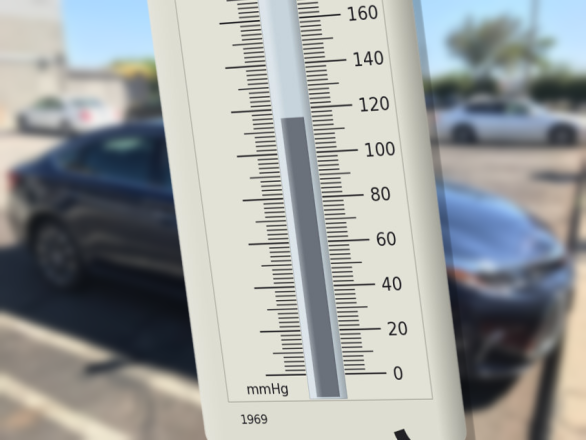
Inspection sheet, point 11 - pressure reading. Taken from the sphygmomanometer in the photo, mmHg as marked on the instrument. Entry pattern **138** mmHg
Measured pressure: **116** mmHg
